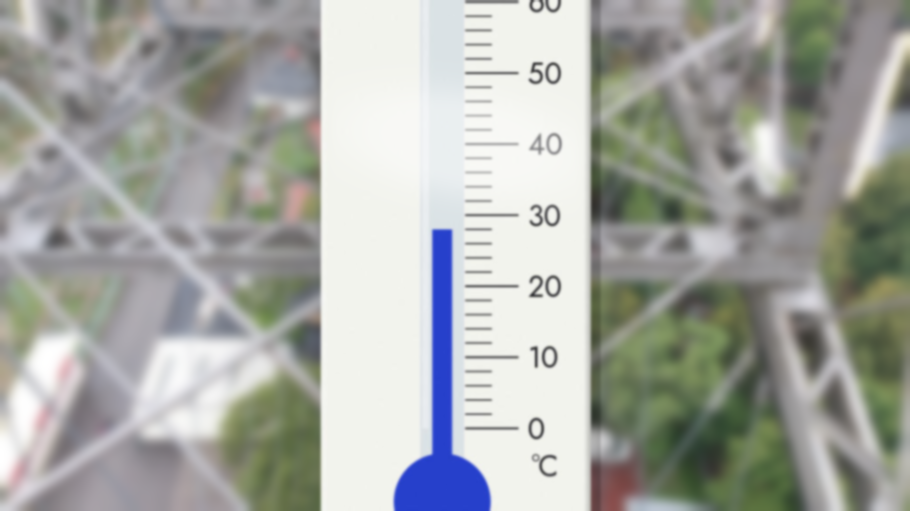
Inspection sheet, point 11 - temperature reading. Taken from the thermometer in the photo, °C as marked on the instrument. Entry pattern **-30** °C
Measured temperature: **28** °C
